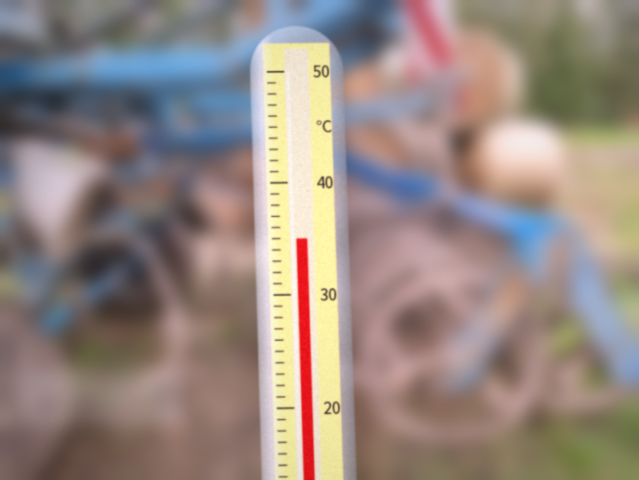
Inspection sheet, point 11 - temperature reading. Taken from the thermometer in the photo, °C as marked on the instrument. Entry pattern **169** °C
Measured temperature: **35** °C
